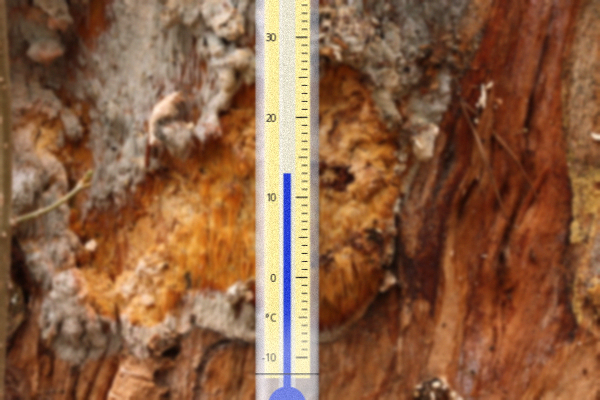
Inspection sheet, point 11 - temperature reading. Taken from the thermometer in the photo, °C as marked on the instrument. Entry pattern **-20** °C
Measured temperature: **13** °C
